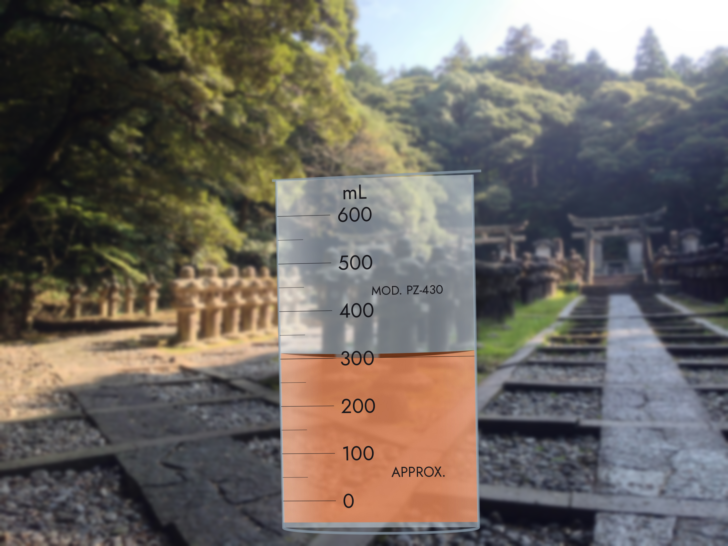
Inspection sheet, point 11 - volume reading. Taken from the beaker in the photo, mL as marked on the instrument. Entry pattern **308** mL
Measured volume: **300** mL
